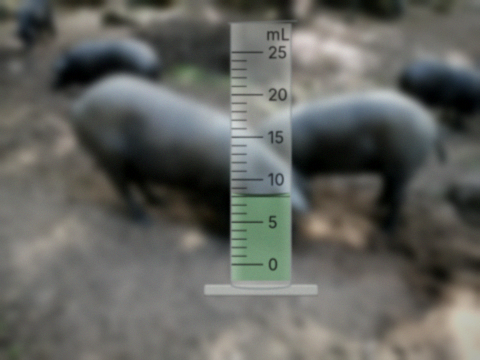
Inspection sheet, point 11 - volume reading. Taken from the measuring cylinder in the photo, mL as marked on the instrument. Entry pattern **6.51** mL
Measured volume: **8** mL
